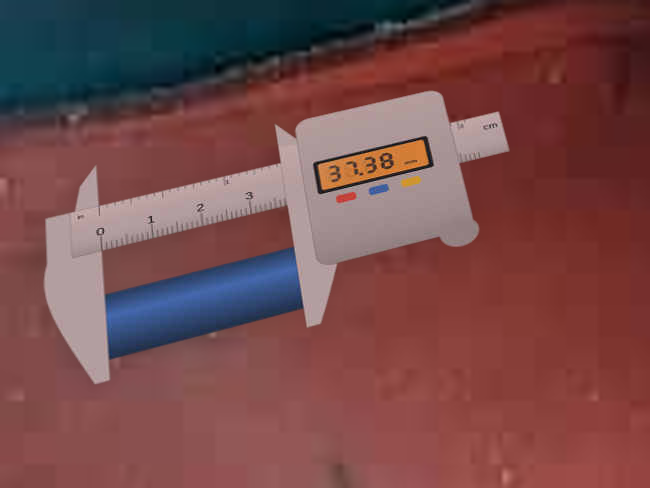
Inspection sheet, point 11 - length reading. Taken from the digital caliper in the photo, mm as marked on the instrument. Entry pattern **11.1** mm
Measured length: **37.38** mm
